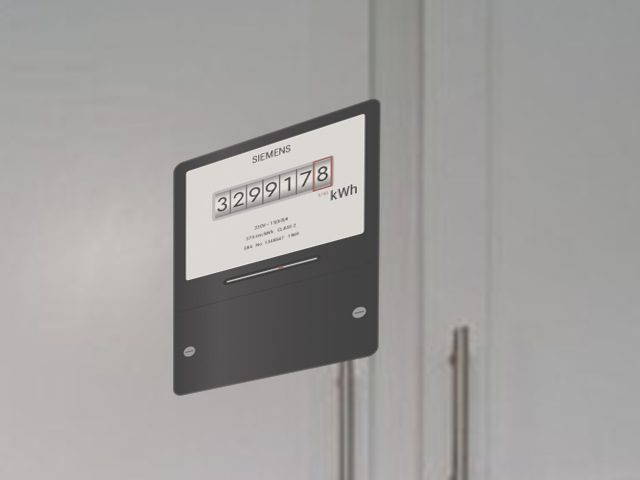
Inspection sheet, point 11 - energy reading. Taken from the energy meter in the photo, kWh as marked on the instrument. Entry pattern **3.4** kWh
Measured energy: **329917.8** kWh
